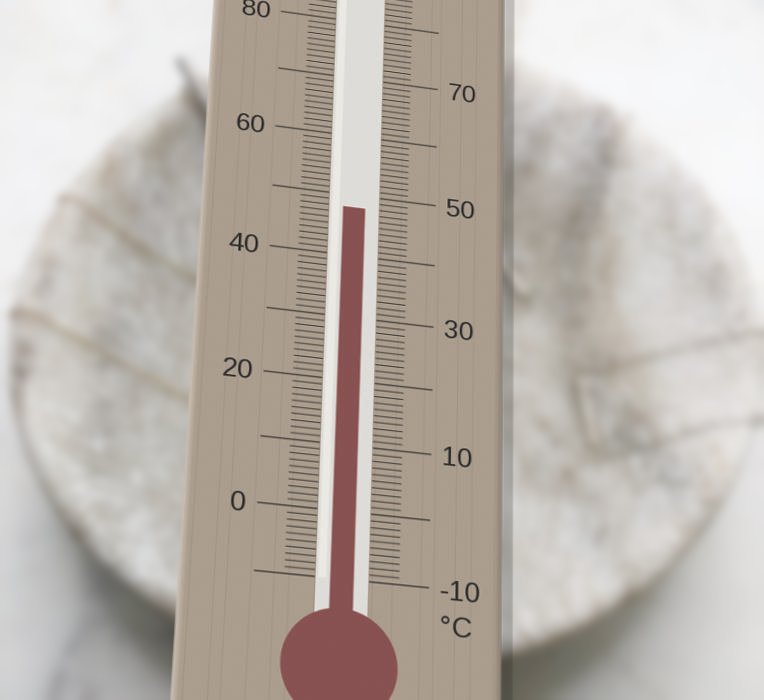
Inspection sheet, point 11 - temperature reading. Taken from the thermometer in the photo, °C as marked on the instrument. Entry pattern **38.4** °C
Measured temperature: **48** °C
